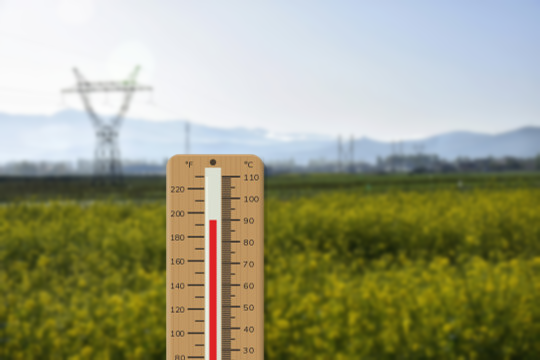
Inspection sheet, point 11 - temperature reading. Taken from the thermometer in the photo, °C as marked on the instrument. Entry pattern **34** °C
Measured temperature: **90** °C
